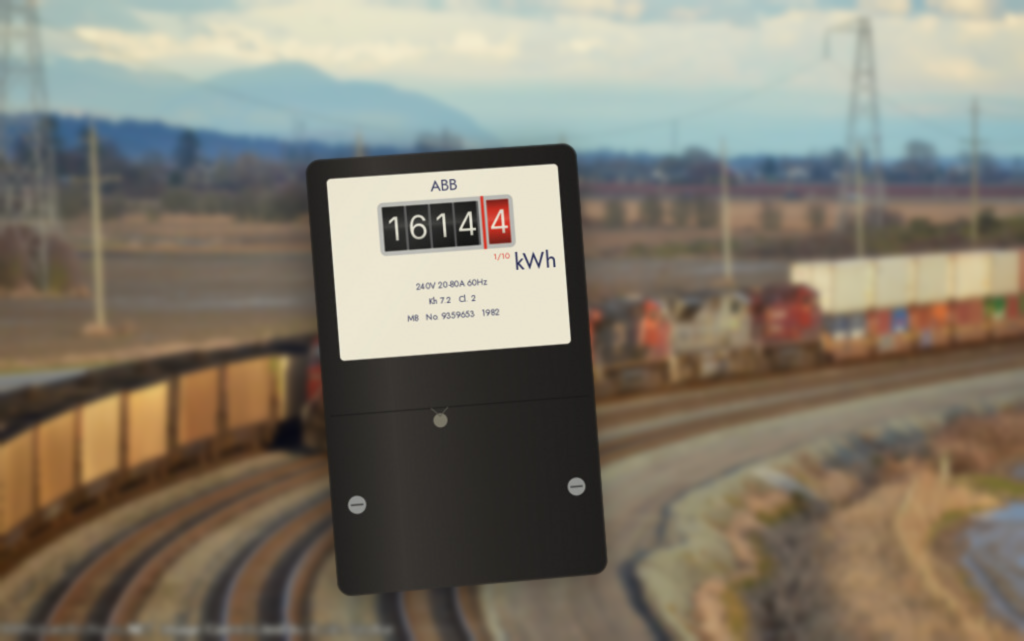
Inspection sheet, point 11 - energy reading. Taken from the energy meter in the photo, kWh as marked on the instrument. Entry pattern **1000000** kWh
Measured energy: **1614.4** kWh
